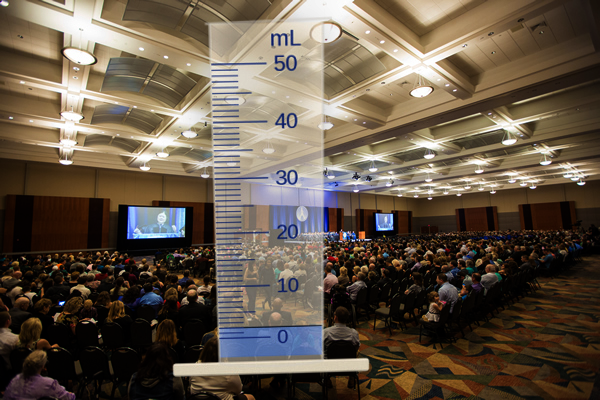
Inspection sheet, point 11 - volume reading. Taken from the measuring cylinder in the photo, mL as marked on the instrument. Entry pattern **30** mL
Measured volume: **2** mL
